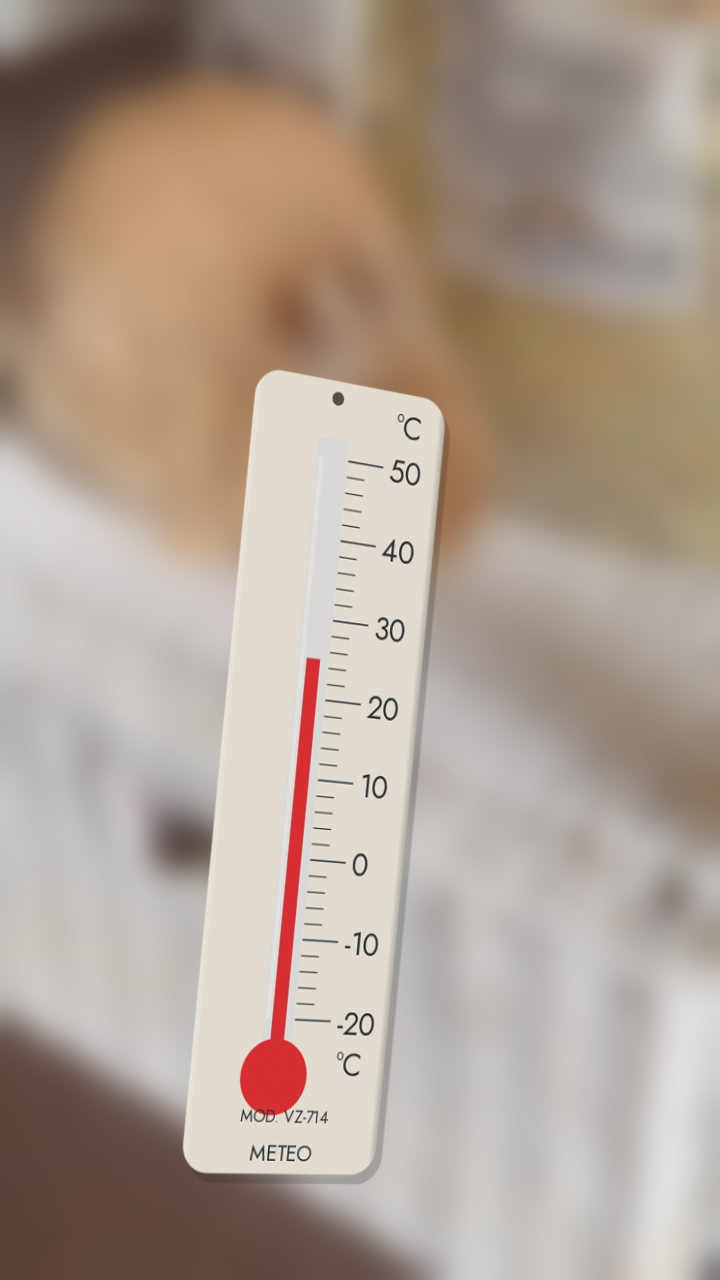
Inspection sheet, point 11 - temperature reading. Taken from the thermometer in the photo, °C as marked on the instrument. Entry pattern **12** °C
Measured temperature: **25** °C
